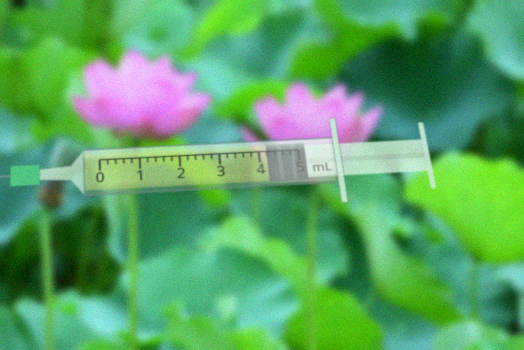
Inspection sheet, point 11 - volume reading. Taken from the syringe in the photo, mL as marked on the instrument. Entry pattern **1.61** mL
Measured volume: **4.2** mL
